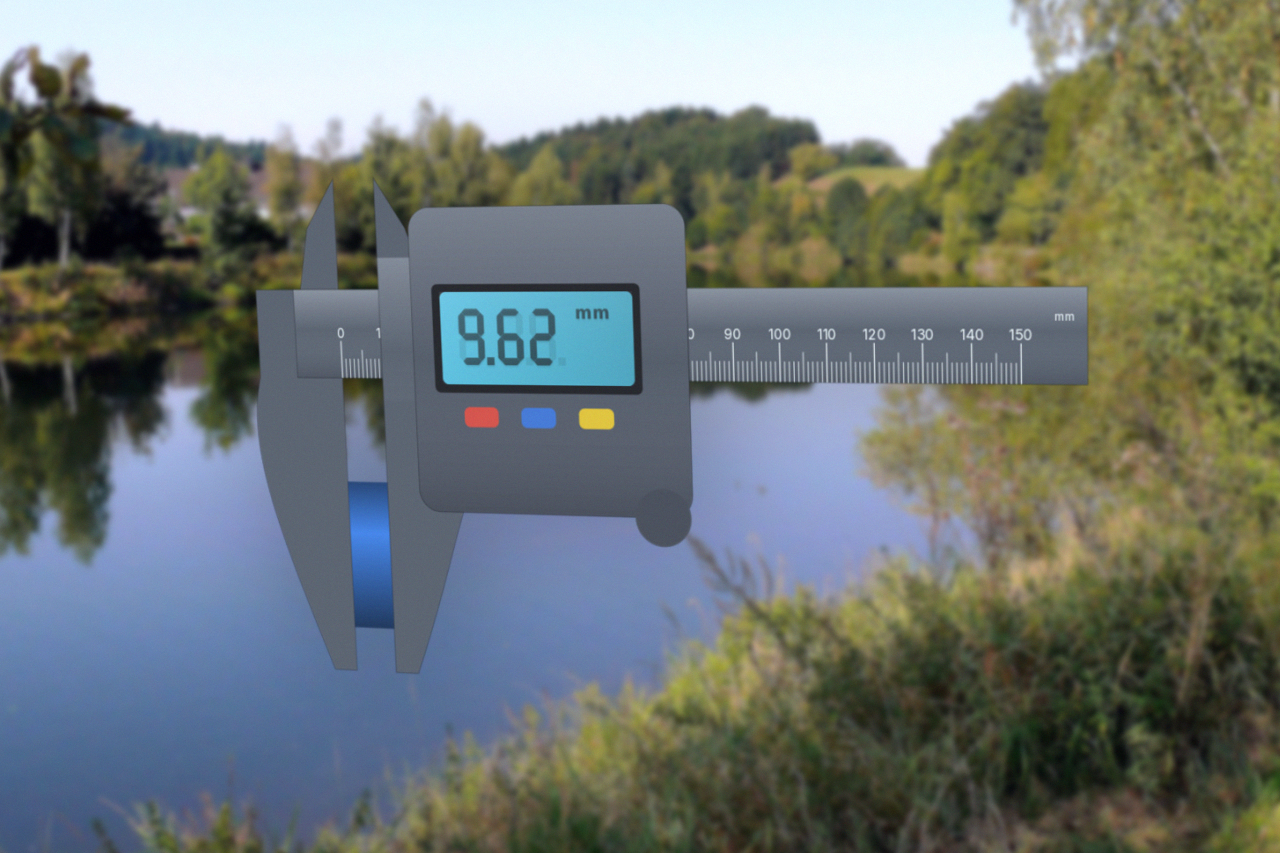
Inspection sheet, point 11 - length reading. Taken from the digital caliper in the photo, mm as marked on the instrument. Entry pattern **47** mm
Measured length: **9.62** mm
